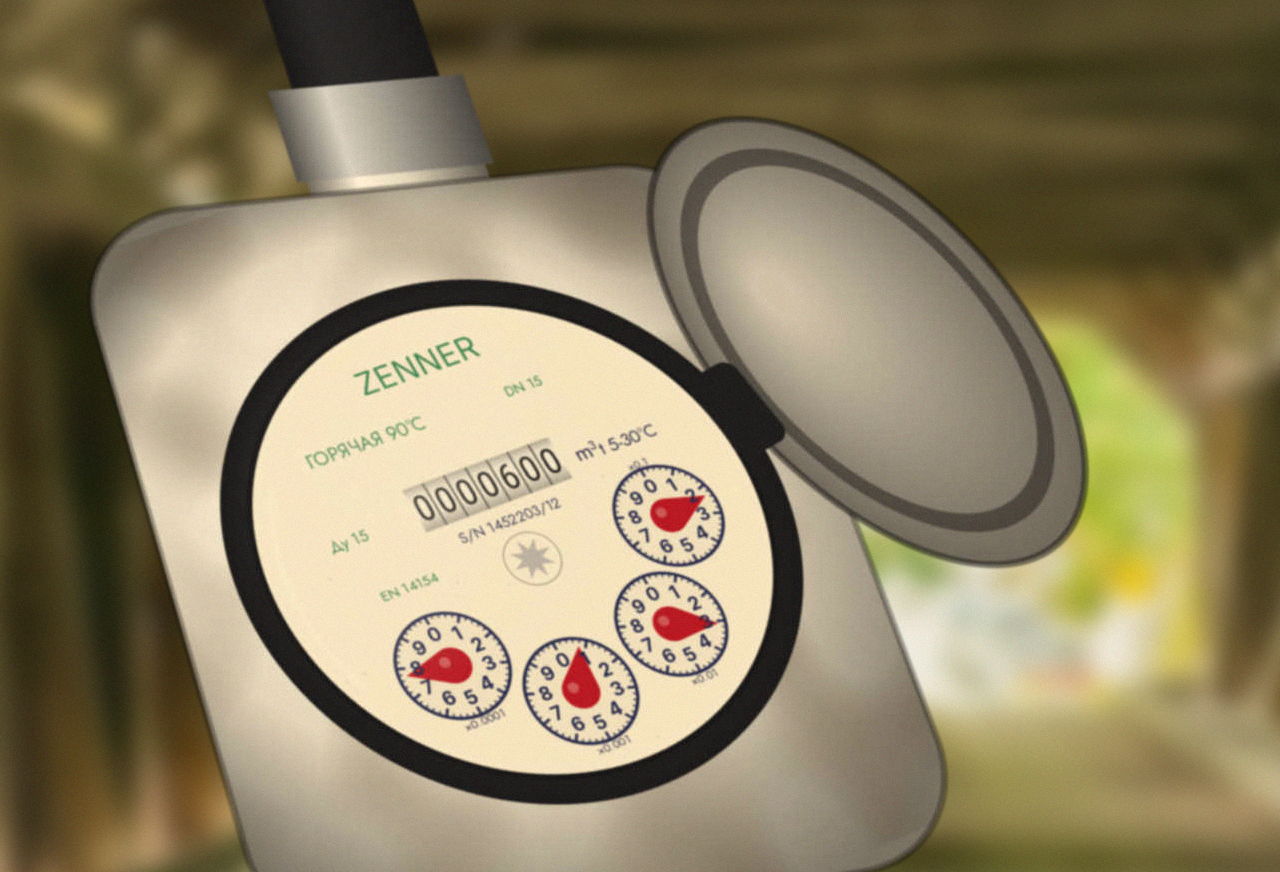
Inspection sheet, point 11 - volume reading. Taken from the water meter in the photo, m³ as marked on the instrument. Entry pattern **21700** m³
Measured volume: **600.2307** m³
